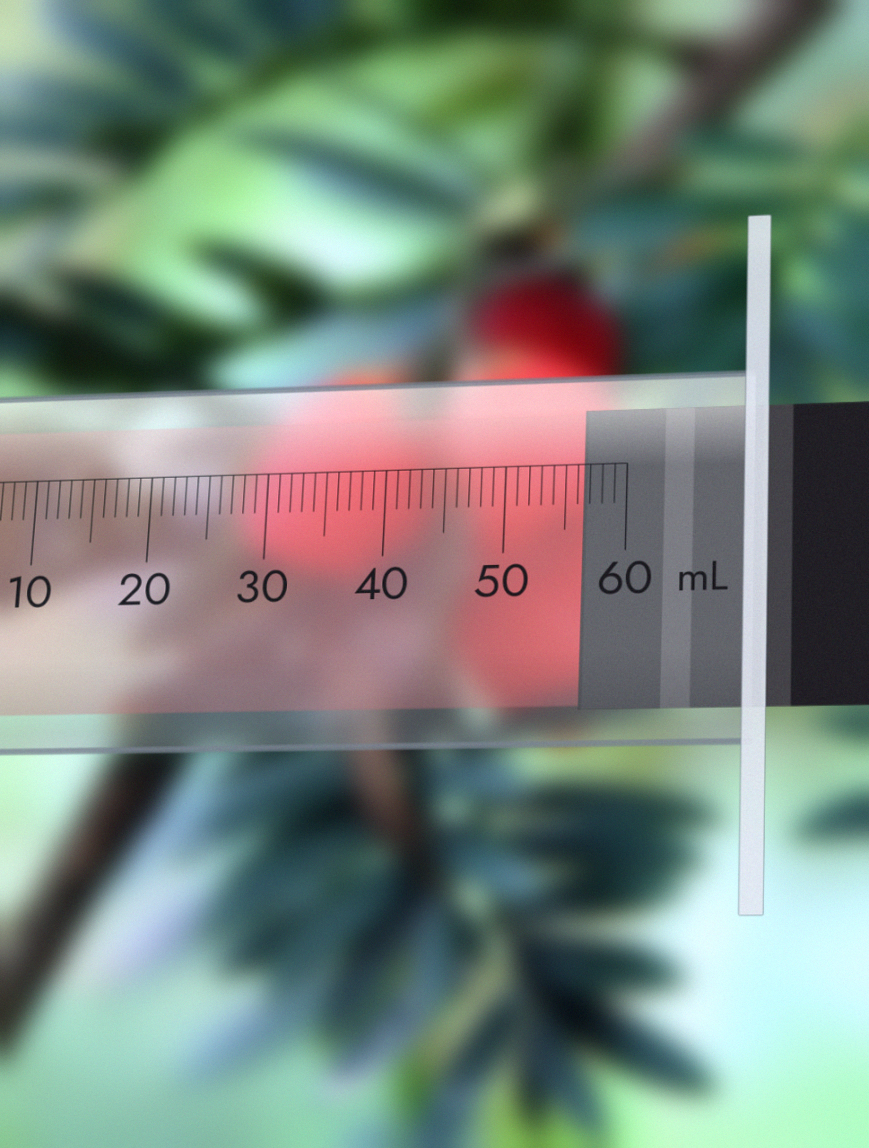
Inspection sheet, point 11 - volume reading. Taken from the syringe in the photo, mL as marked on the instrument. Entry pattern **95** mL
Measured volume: **56.5** mL
